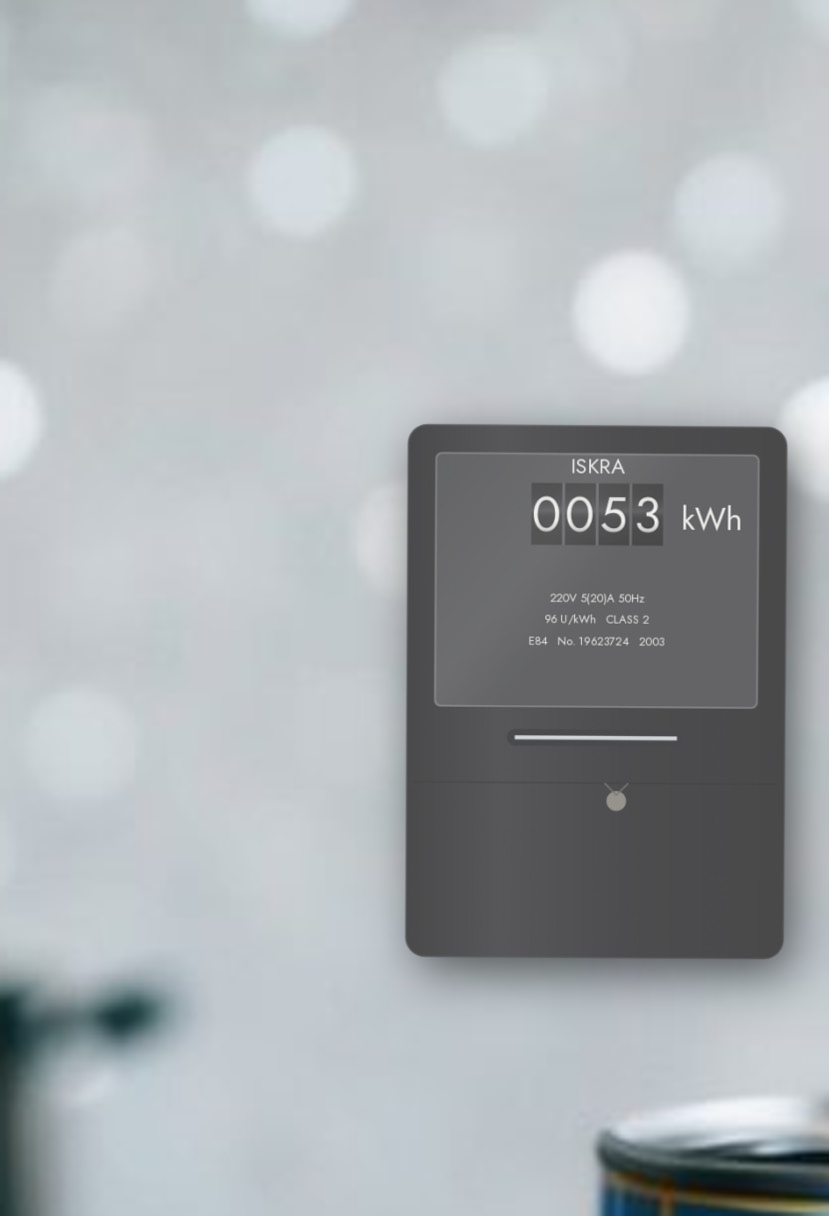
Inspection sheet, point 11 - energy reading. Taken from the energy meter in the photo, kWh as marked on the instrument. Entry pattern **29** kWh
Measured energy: **53** kWh
